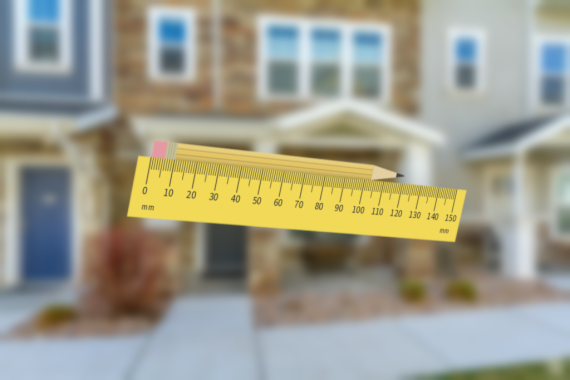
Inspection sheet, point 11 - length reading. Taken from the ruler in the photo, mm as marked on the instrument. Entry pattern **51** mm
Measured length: **120** mm
